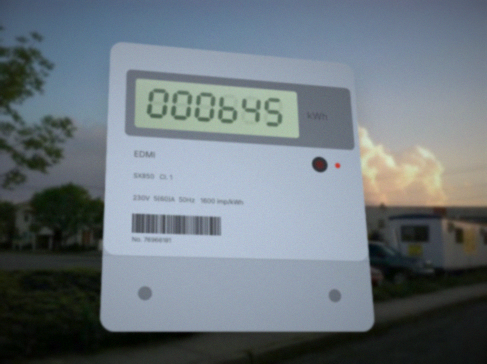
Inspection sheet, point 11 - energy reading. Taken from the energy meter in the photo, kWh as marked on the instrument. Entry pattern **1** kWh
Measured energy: **645** kWh
